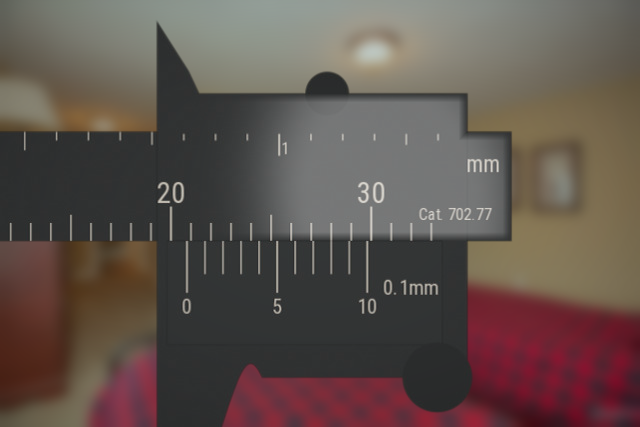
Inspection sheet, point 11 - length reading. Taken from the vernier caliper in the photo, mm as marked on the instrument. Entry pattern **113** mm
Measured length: **20.8** mm
